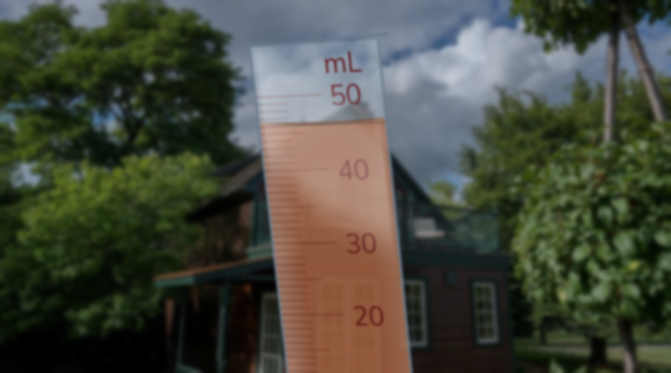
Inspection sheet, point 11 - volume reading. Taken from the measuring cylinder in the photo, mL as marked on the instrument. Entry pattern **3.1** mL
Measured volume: **46** mL
